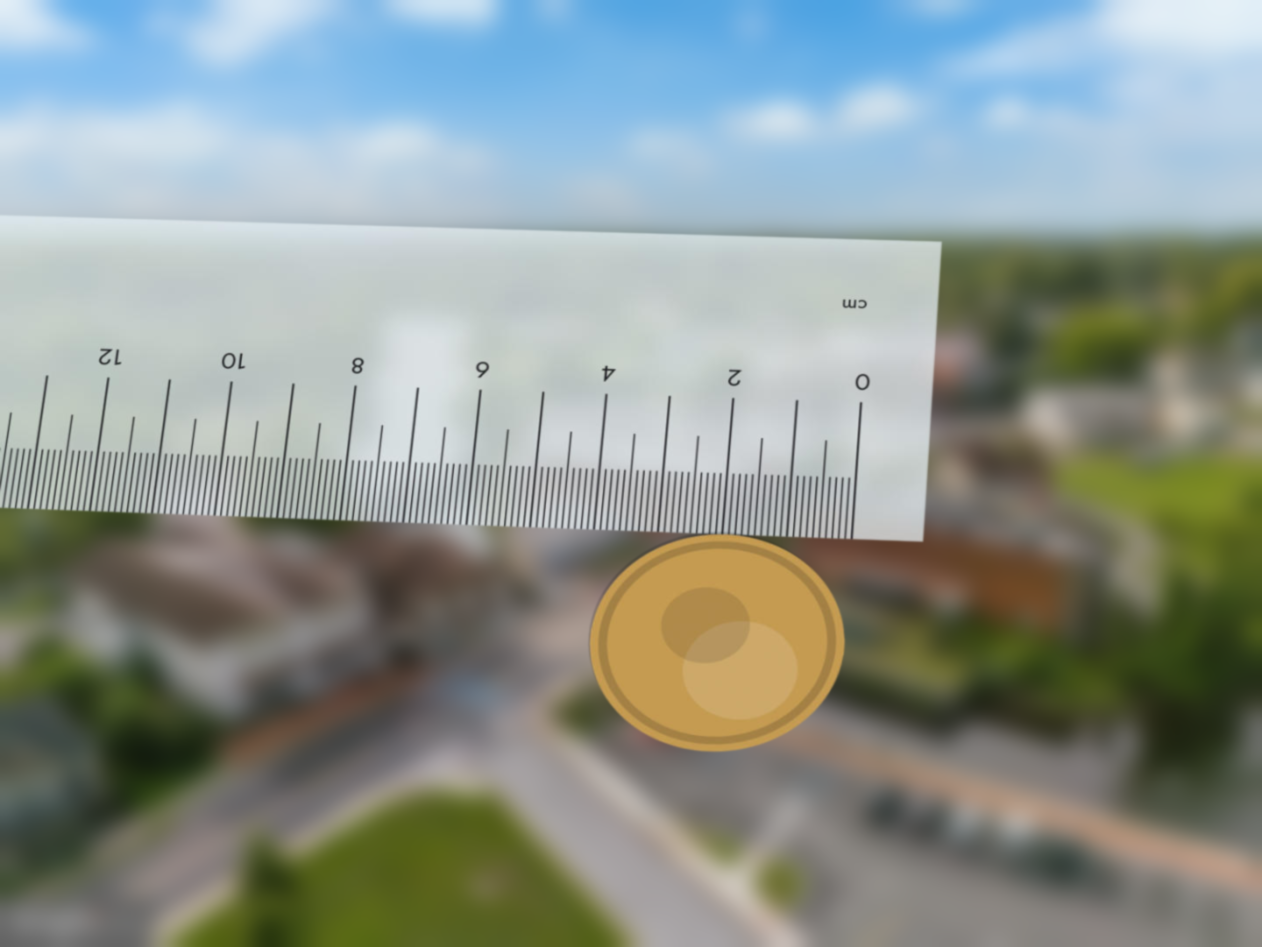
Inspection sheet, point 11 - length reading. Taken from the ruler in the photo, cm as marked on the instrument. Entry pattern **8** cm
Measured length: **3.9** cm
